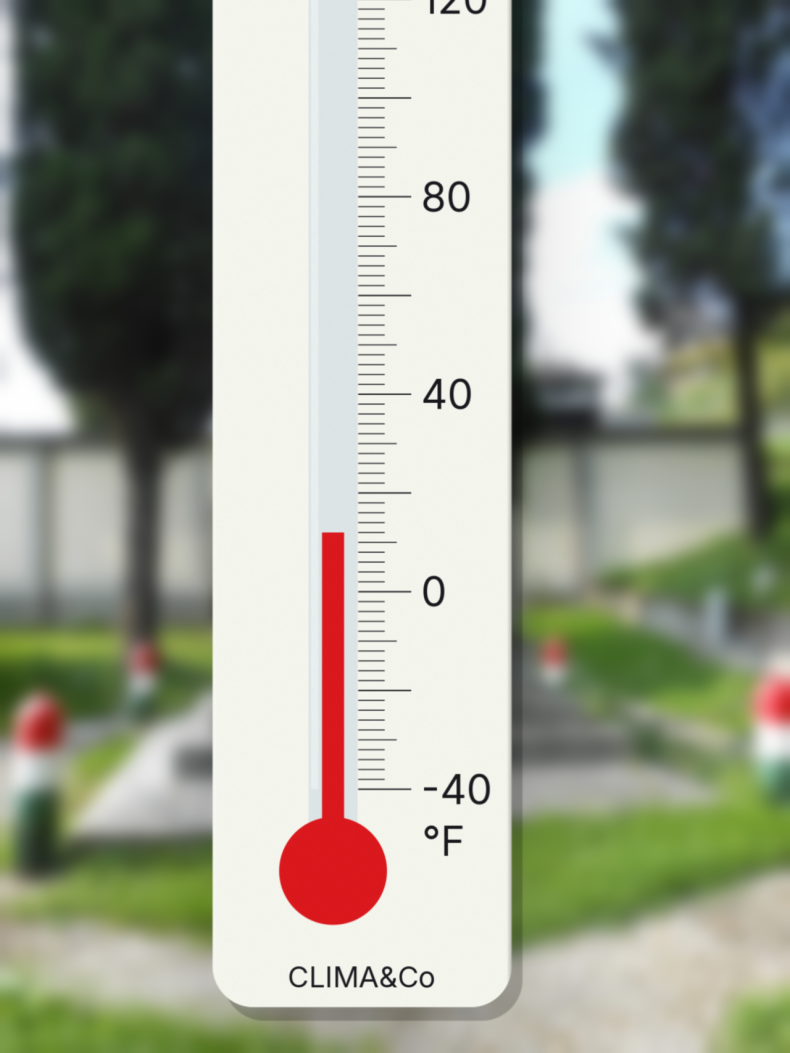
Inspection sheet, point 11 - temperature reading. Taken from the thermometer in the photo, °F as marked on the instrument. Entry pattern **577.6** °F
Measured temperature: **12** °F
